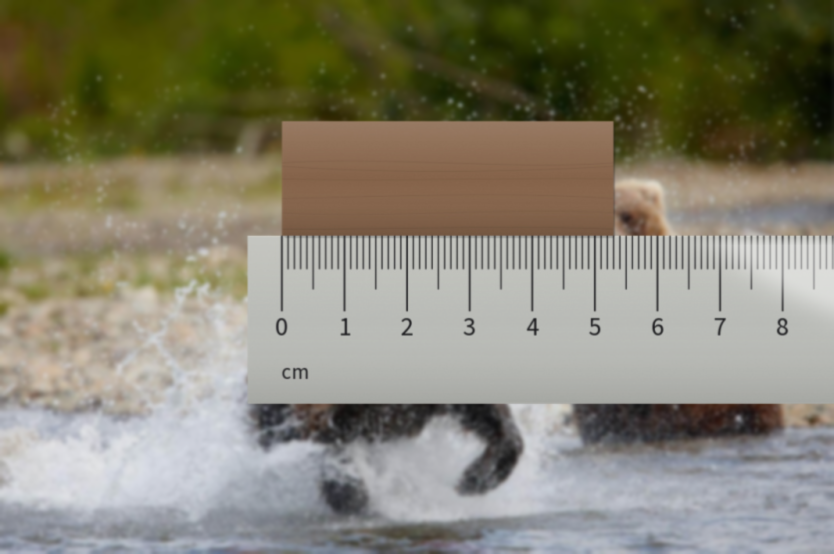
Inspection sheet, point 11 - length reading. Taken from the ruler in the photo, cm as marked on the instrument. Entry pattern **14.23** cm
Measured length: **5.3** cm
